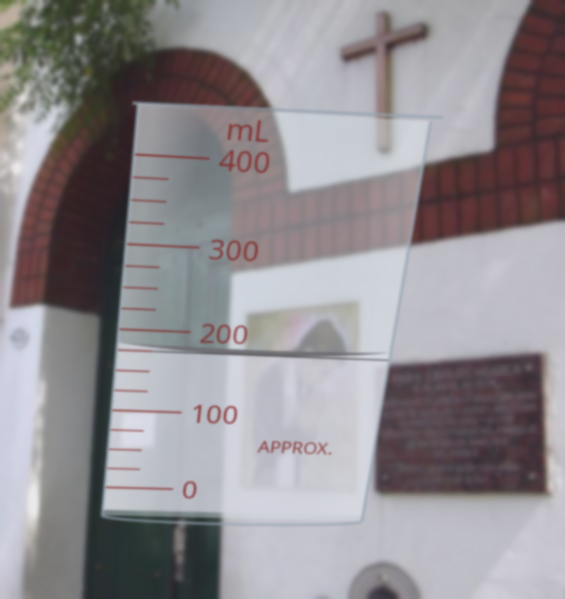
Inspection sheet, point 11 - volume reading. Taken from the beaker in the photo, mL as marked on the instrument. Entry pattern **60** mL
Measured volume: **175** mL
